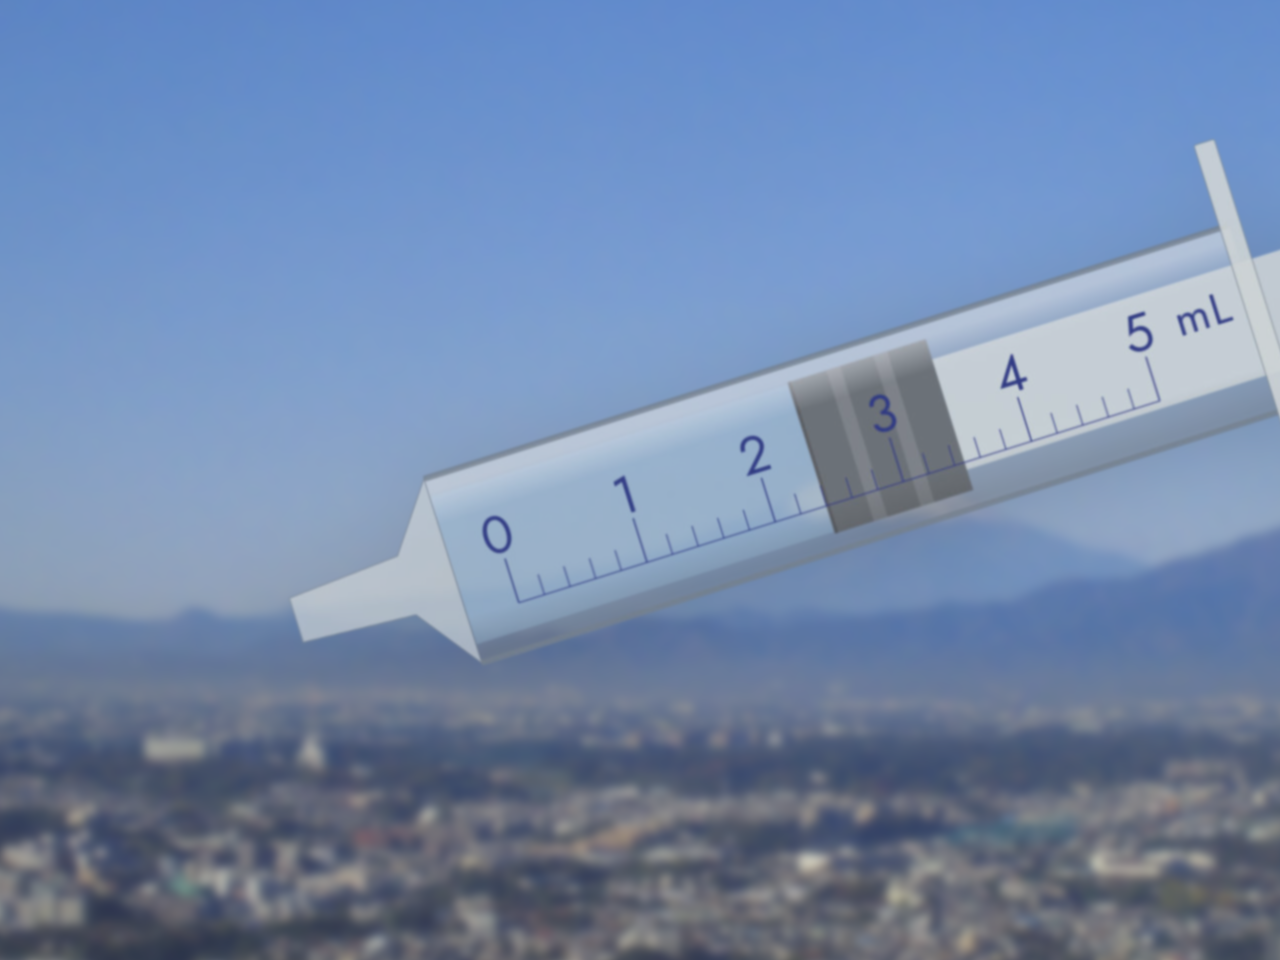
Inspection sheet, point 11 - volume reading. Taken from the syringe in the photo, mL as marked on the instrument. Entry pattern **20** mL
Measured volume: **2.4** mL
